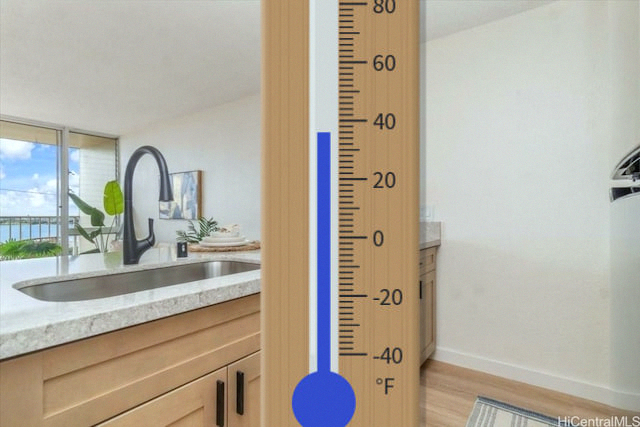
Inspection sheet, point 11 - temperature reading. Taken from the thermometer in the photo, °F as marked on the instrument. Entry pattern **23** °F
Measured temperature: **36** °F
